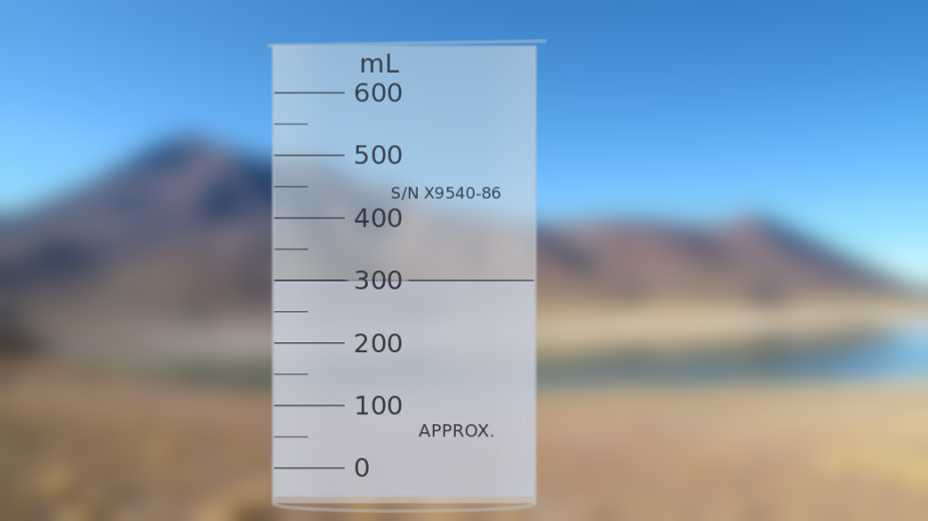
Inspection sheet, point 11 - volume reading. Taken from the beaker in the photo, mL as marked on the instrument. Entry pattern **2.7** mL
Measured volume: **300** mL
